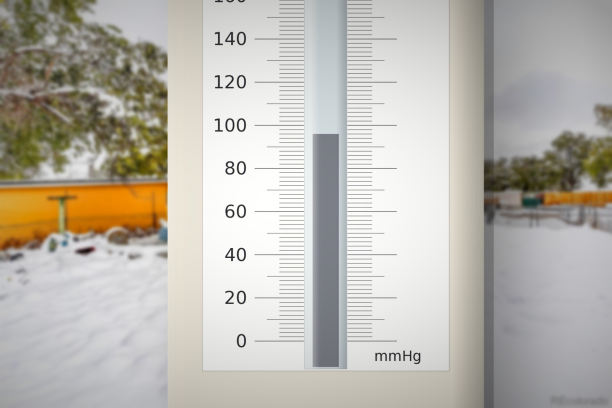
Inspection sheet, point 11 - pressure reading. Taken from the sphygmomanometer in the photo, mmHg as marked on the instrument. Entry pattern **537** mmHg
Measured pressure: **96** mmHg
